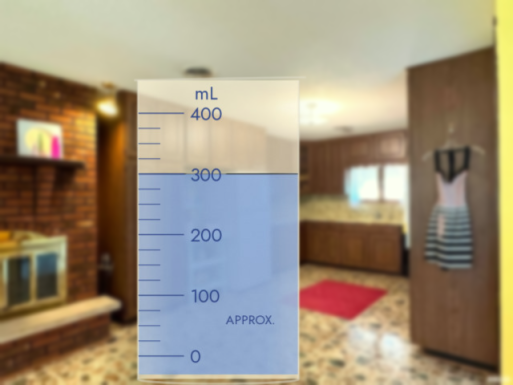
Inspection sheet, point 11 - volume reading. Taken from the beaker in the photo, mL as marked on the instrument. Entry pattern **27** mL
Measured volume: **300** mL
